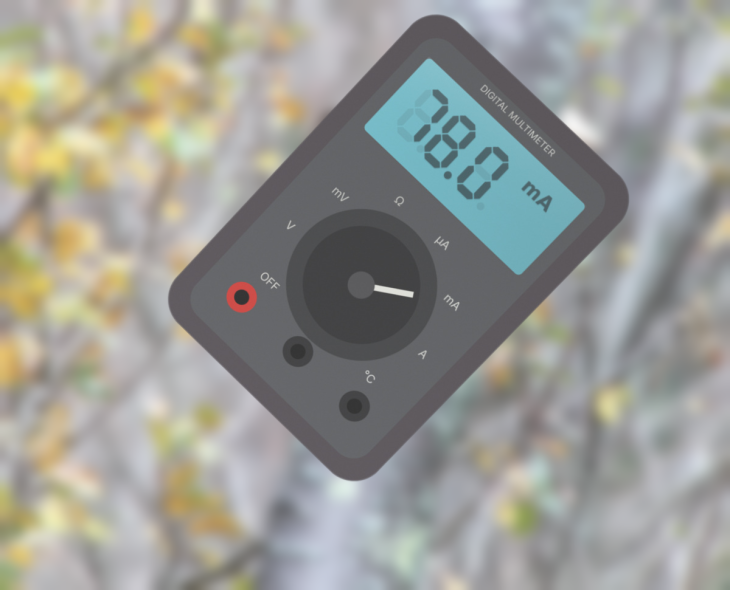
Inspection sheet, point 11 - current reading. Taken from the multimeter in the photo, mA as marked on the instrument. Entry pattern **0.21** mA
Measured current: **78.0** mA
